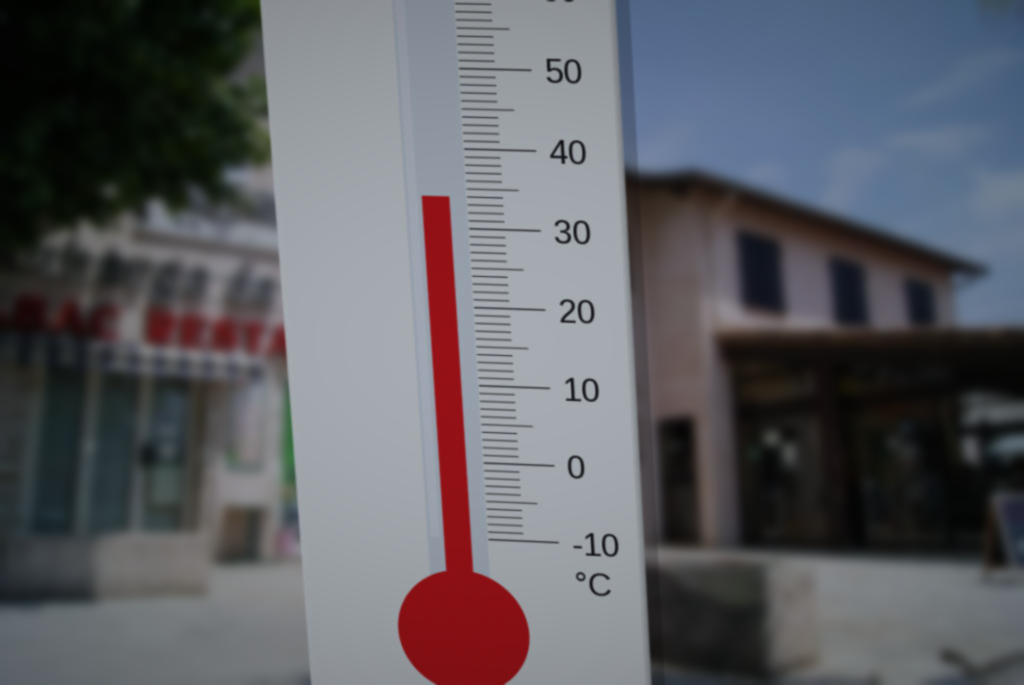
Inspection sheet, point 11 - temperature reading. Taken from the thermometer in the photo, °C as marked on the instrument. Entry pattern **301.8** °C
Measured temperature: **34** °C
